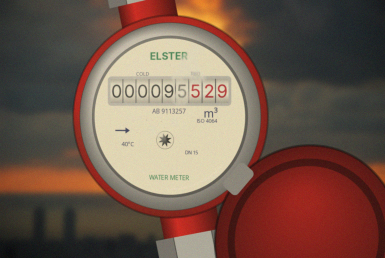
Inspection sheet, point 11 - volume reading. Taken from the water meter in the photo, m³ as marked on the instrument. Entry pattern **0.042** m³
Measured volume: **95.529** m³
